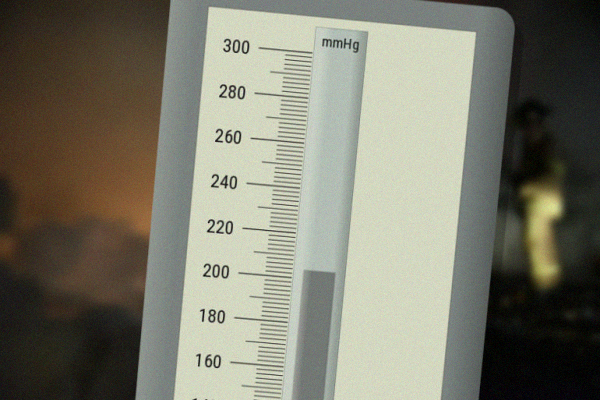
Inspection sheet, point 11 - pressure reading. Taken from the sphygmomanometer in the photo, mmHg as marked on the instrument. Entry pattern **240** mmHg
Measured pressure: **204** mmHg
